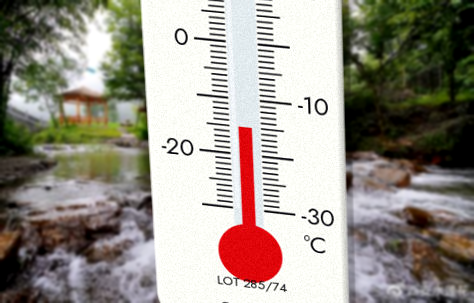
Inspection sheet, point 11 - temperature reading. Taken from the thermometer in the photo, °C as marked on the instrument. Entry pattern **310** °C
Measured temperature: **-15** °C
